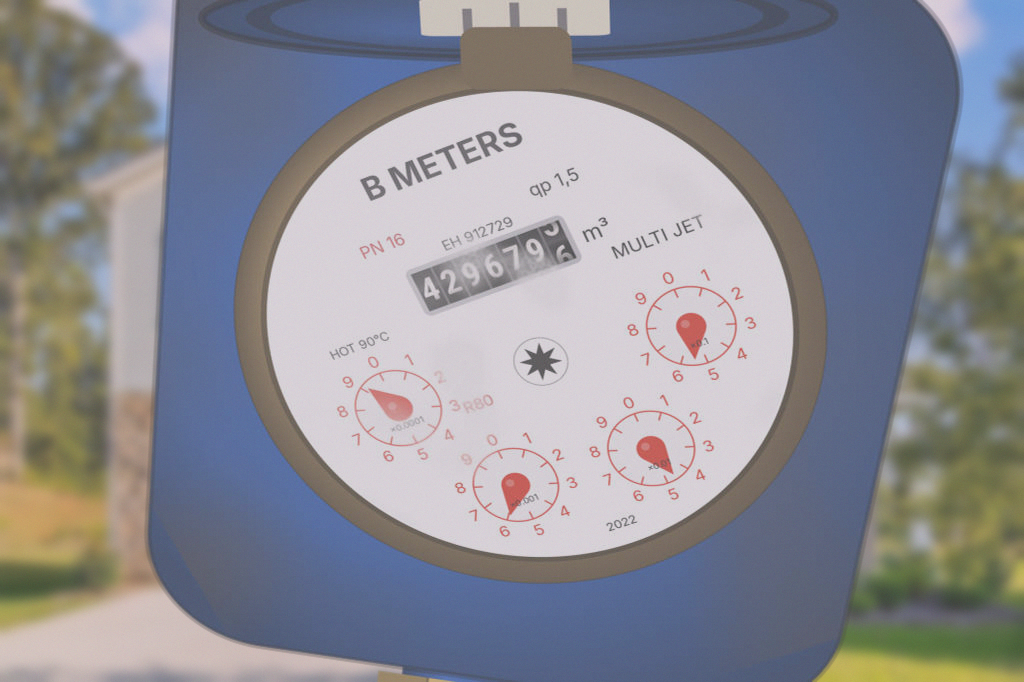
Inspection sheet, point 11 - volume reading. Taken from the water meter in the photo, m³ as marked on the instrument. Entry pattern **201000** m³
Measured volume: **4296795.5459** m³
